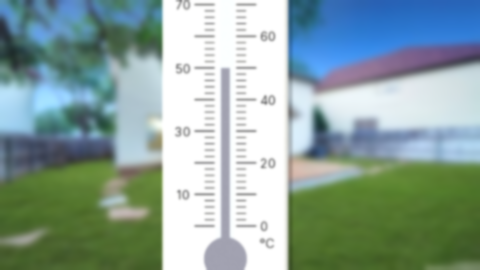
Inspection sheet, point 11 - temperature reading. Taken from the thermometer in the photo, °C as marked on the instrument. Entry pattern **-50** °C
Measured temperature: **50** °C
